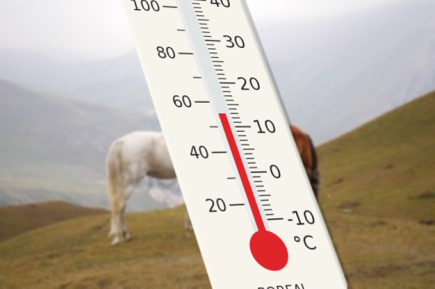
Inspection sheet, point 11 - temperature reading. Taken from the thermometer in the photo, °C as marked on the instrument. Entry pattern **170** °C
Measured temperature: **13** °C
